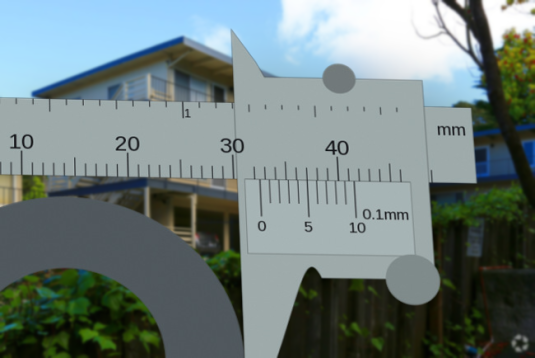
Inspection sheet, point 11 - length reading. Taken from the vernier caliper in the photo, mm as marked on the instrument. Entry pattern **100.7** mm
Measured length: **32.5** mm
